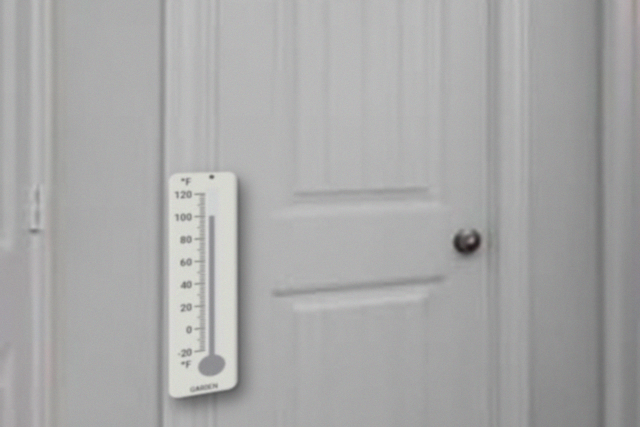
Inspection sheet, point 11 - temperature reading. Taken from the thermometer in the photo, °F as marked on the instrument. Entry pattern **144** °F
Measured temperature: **100** °F
